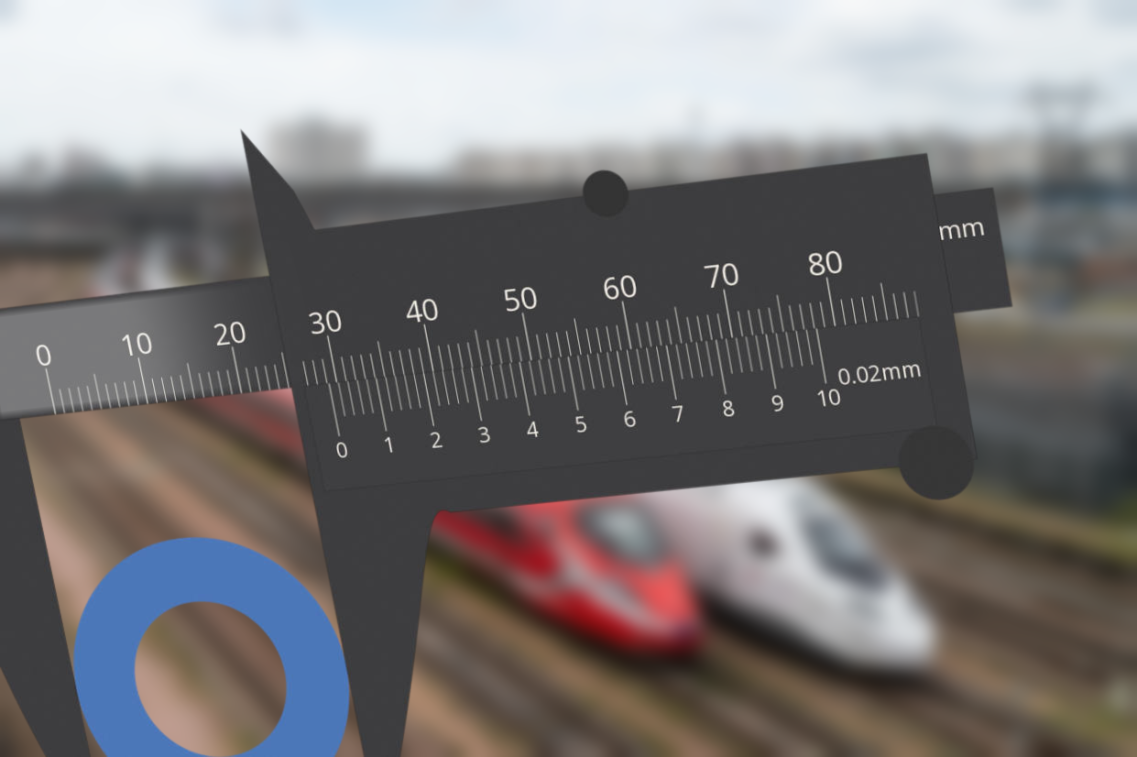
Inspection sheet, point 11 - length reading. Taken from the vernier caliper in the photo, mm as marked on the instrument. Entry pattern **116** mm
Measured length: **29.2** mm
